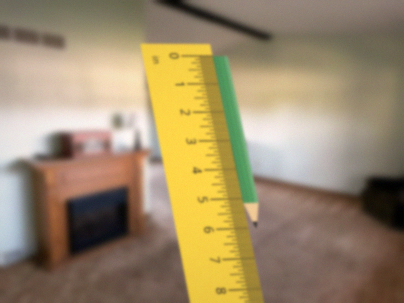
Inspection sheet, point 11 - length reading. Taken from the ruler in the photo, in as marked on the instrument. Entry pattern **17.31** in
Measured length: **6** in
